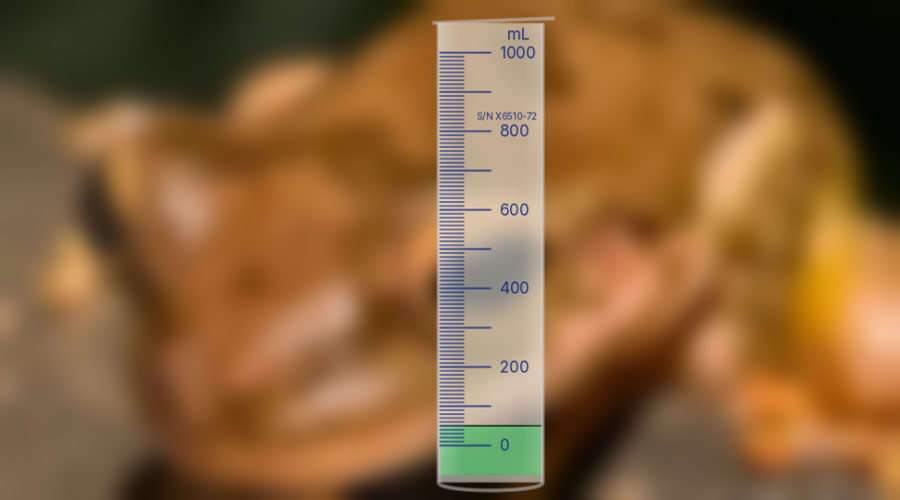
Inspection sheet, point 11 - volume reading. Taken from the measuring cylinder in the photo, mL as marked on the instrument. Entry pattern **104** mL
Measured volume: **50** mL
